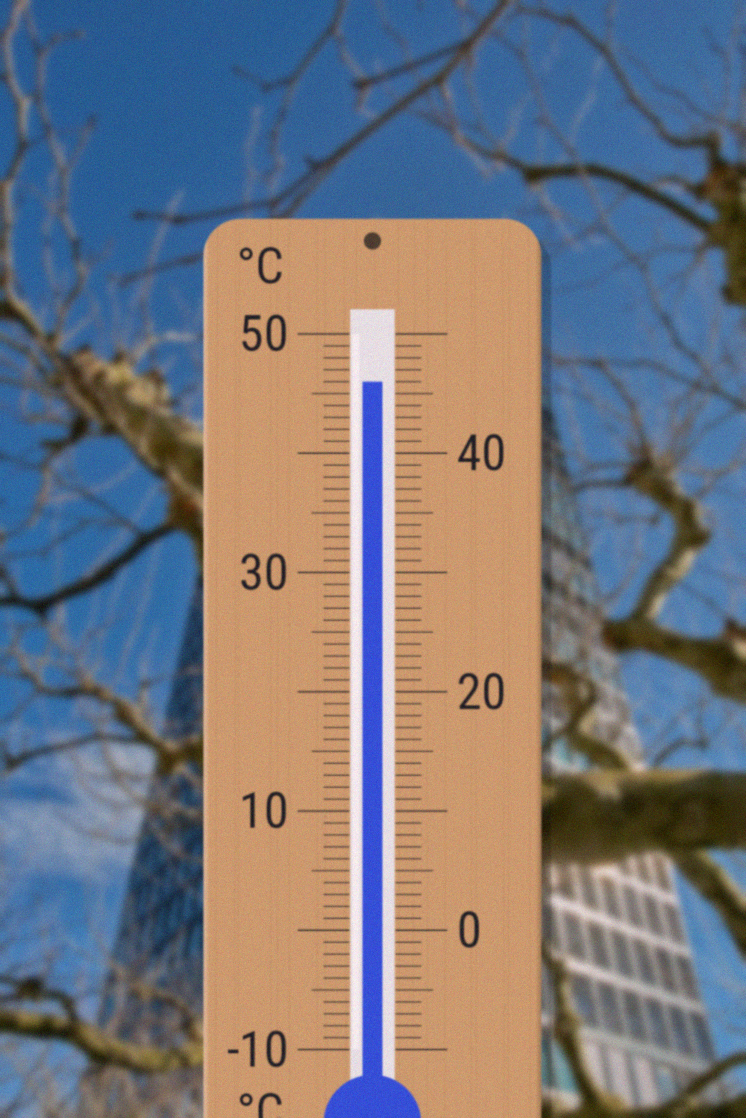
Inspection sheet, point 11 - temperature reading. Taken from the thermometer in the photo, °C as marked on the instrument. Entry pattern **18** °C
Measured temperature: **46** °C
